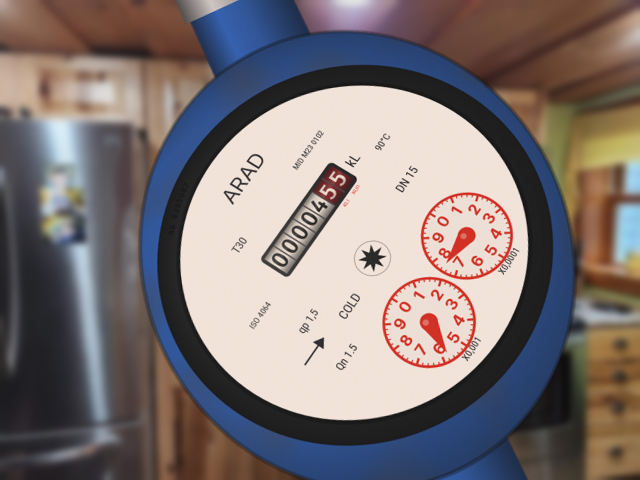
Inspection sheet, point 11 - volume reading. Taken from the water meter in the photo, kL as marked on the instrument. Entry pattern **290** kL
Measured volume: **4.5557** kL
